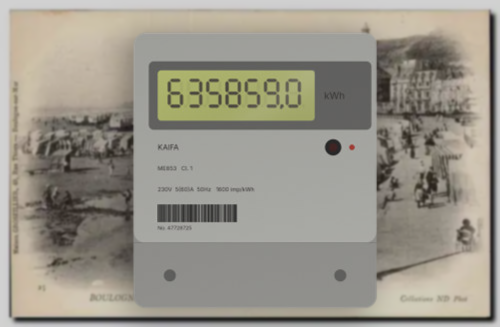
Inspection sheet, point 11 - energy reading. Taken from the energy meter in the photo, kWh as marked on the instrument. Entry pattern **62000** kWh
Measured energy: **635859.0** kWh
